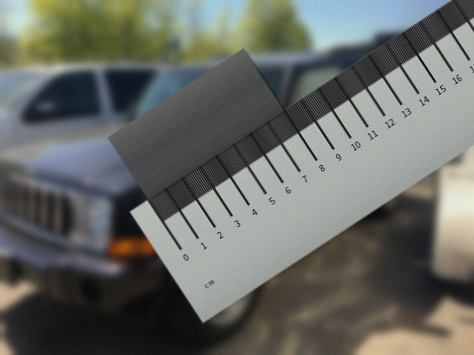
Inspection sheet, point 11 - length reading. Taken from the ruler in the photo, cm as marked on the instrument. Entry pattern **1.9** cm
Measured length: **8** cm
